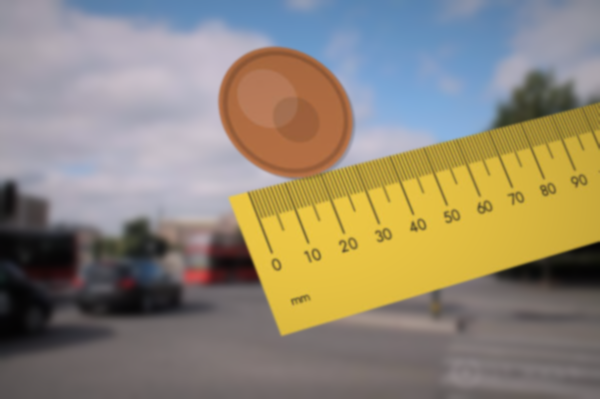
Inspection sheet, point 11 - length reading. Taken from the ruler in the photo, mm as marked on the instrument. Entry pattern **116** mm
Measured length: **35** mm
